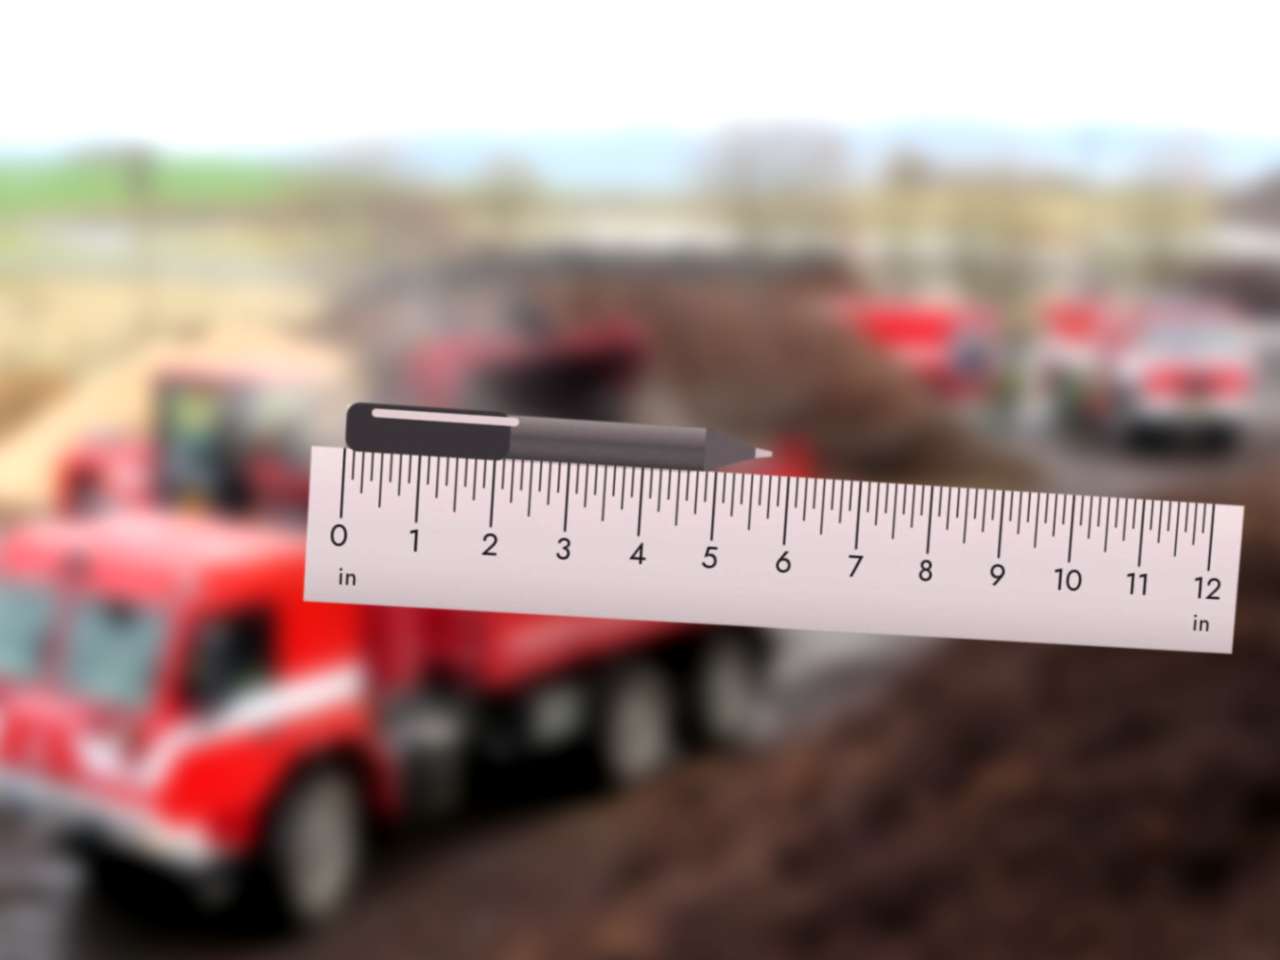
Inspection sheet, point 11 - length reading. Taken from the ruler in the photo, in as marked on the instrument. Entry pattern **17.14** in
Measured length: **5.75** in
